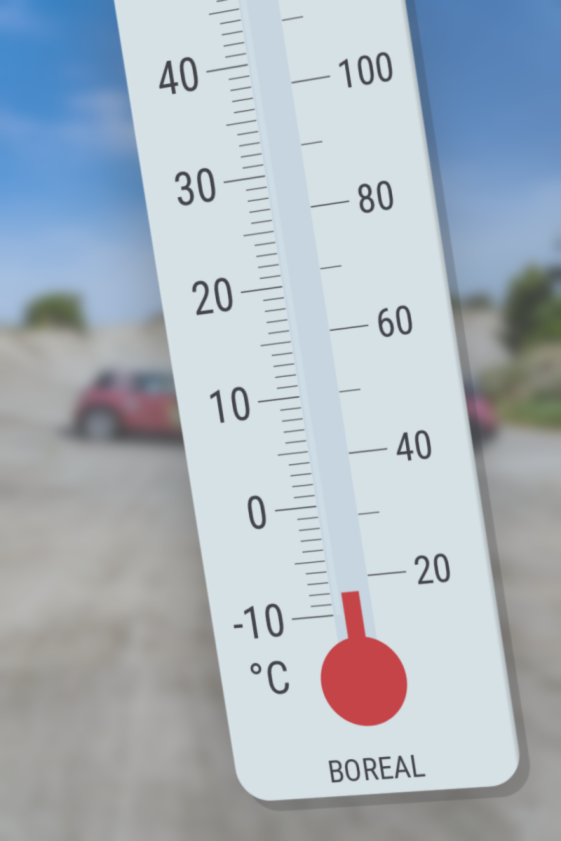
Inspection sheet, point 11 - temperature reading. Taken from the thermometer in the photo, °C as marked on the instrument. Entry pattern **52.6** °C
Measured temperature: **-8** °C
